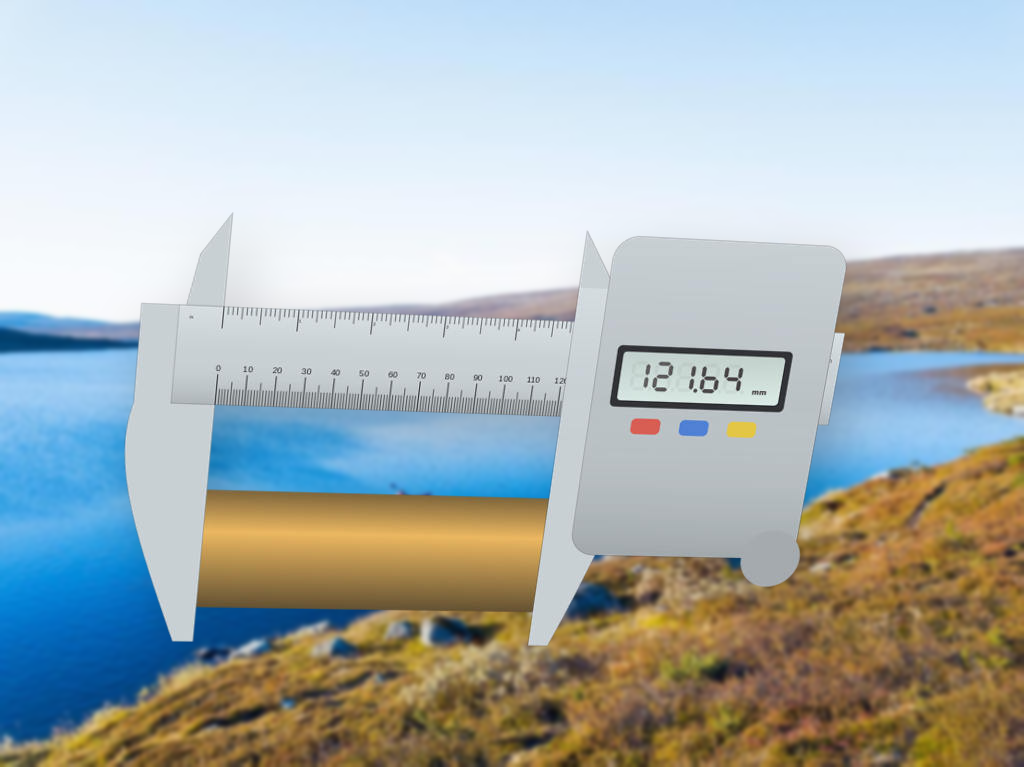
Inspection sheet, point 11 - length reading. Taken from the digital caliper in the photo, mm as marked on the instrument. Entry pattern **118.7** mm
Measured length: **121.64** mm
